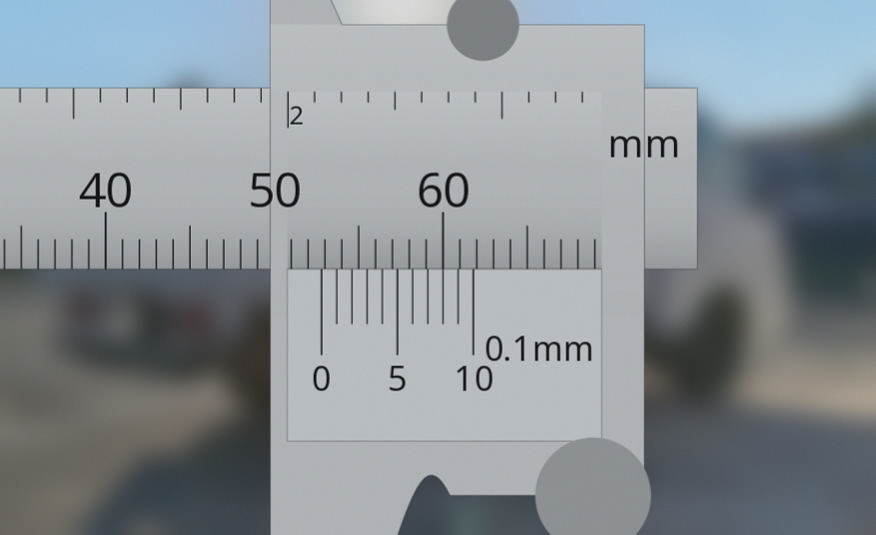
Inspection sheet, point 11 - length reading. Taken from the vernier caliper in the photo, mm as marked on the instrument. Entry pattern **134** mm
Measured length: **52.8** mm
